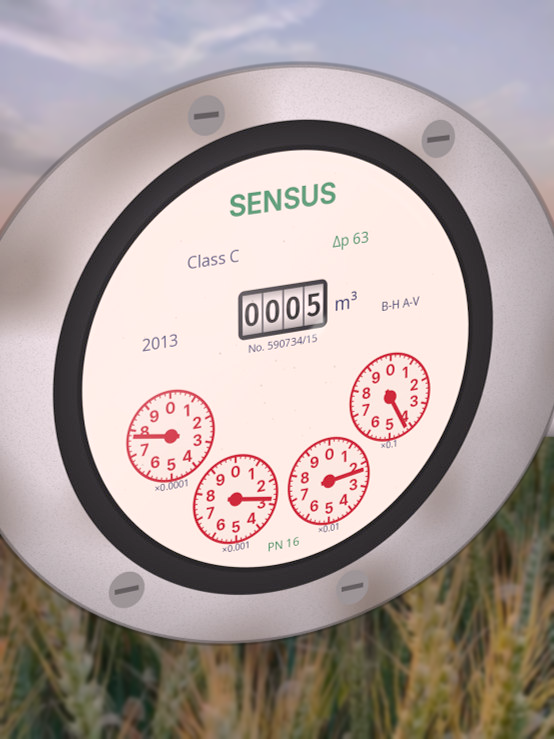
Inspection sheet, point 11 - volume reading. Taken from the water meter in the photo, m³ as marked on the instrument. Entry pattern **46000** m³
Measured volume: **5.4227** m³
